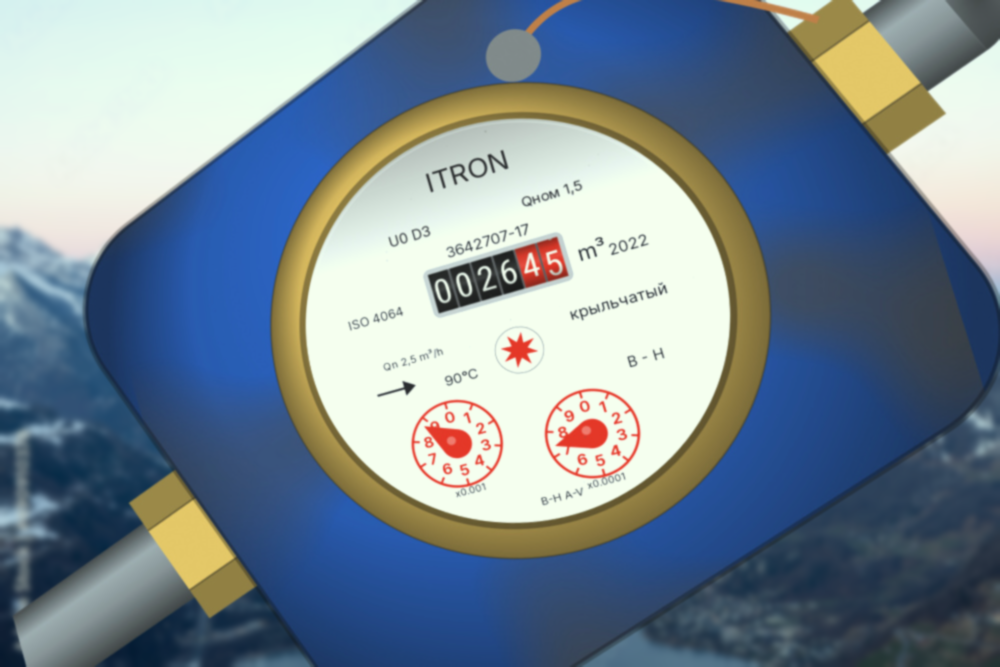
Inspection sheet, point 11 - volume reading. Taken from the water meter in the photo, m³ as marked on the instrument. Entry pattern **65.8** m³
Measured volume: **26.4487** m³
